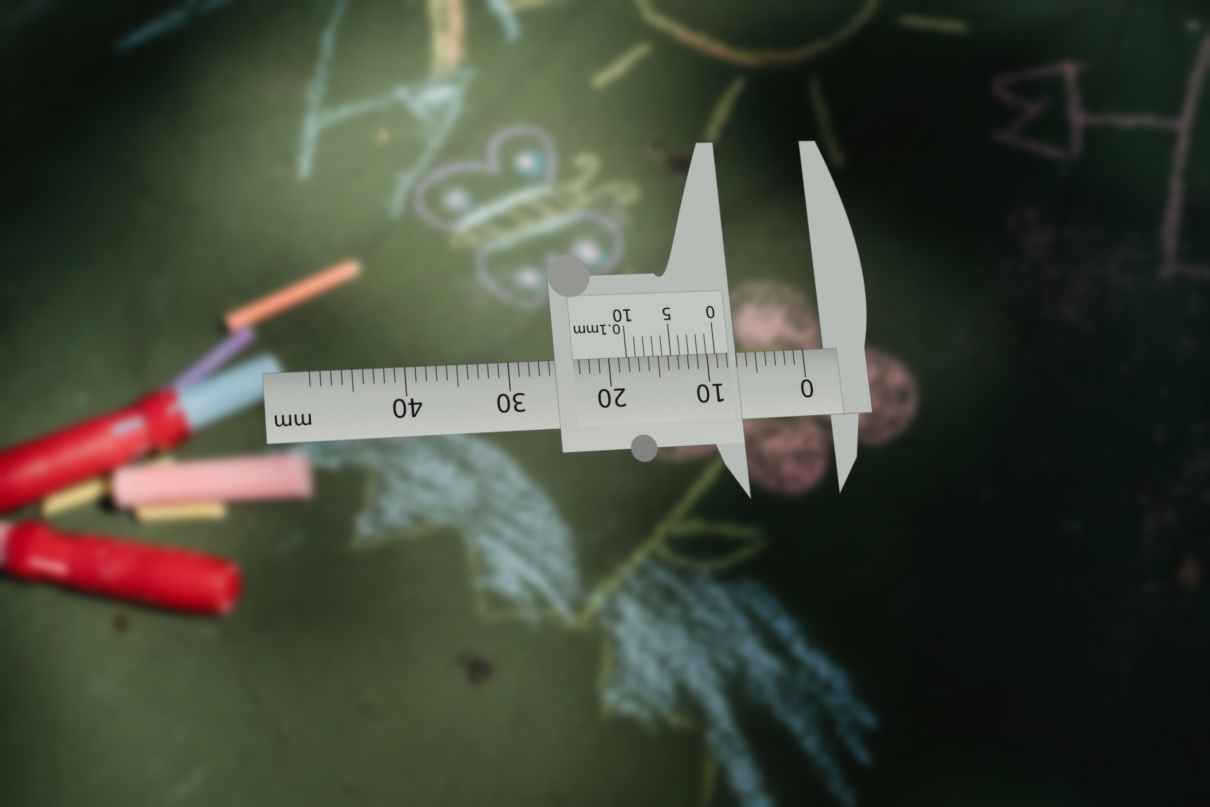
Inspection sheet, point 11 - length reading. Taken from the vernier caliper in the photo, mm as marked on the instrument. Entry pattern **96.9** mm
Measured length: **9.2** mm
